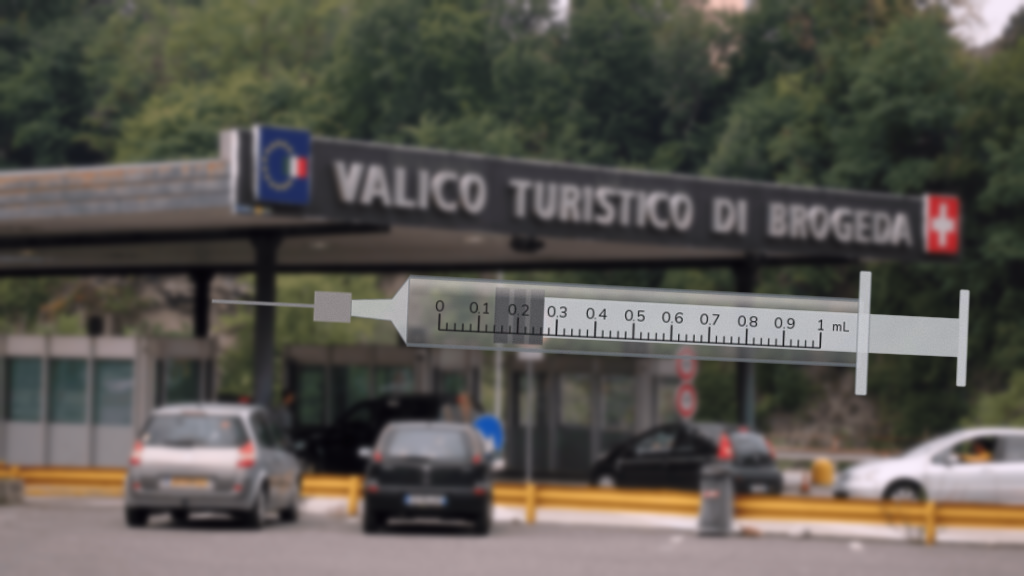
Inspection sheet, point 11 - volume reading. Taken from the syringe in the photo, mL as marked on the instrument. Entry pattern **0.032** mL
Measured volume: **0.14** mL
